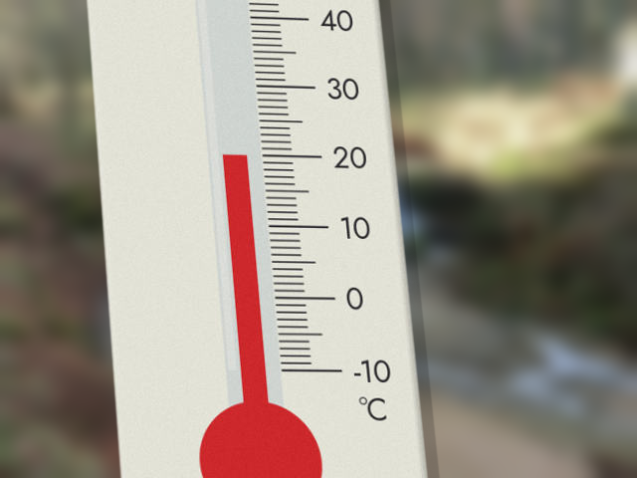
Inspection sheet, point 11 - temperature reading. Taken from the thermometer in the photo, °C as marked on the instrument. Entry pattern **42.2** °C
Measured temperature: **20** °C
